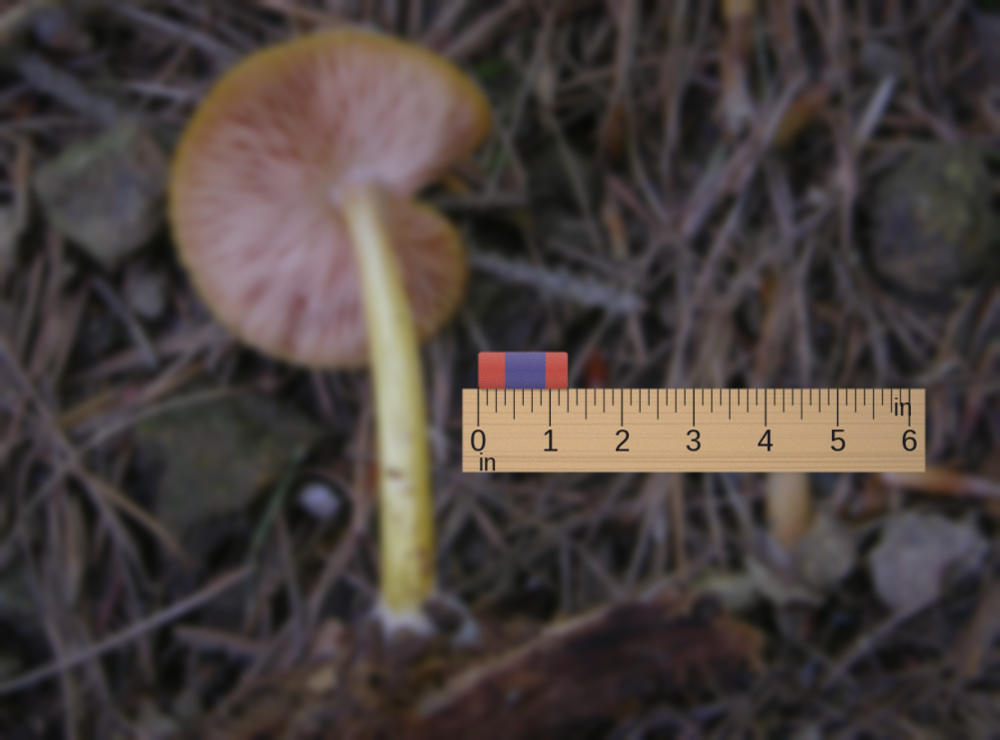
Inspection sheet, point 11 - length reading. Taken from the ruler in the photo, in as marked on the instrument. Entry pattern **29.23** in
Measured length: **1.25** in
